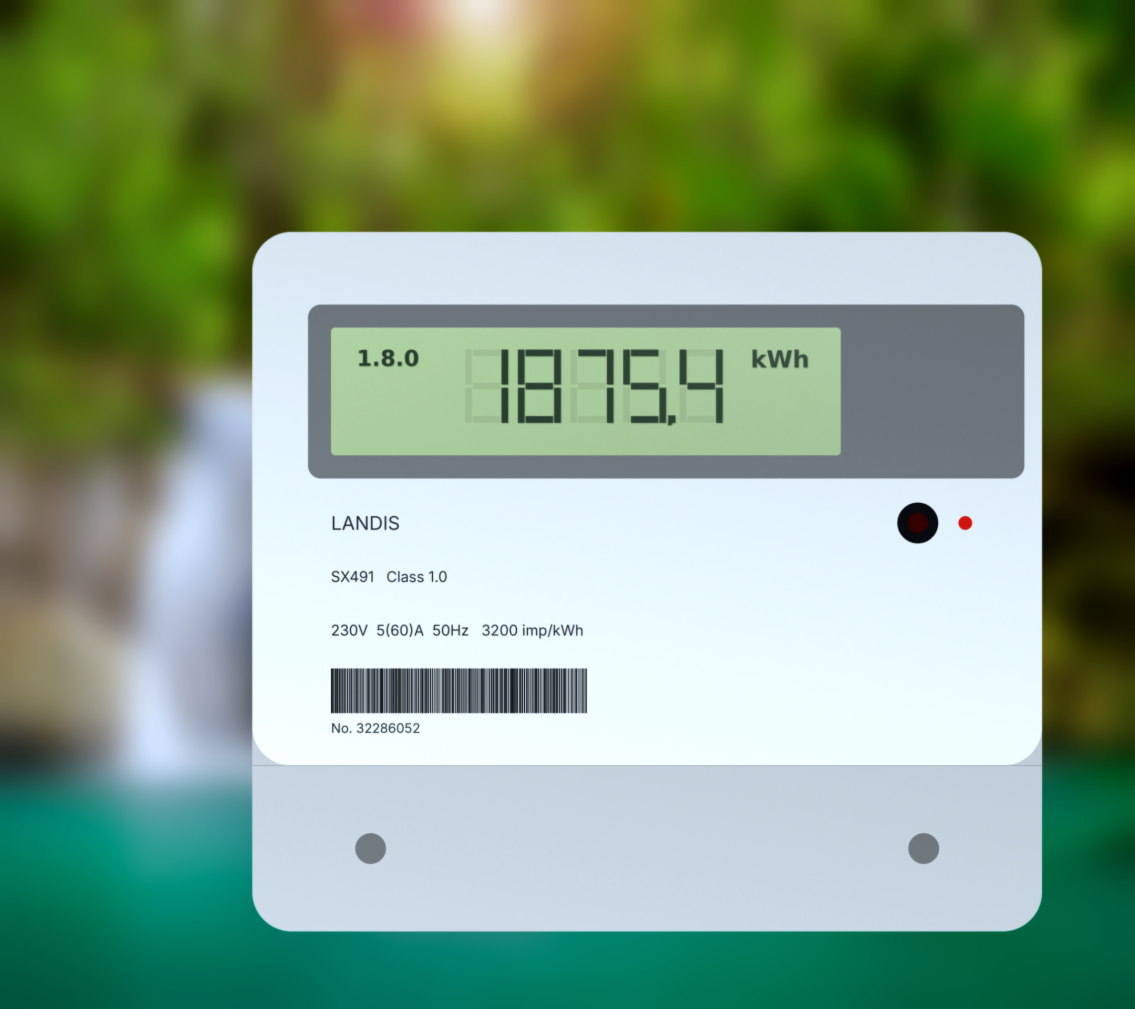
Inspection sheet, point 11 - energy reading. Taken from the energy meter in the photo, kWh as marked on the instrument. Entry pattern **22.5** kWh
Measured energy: **1875.4** kWh
